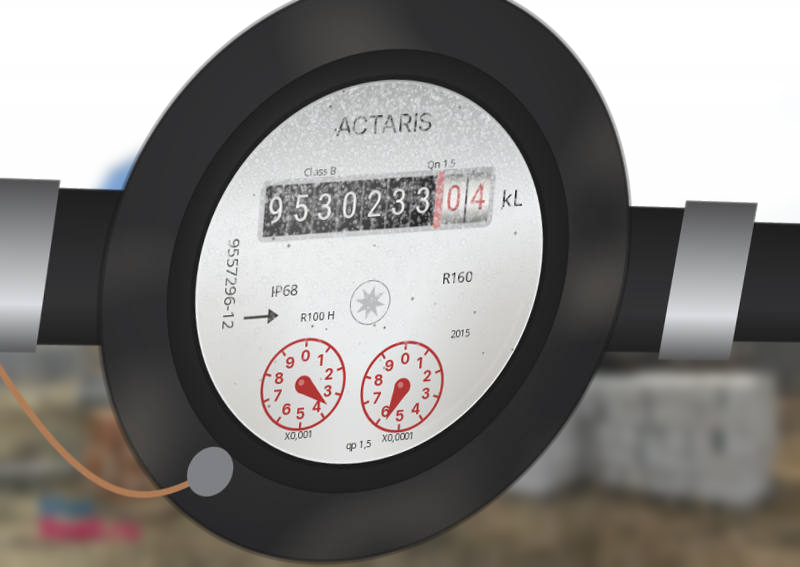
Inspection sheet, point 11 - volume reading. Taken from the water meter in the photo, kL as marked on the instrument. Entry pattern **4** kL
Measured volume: **9530233.0435** kL
